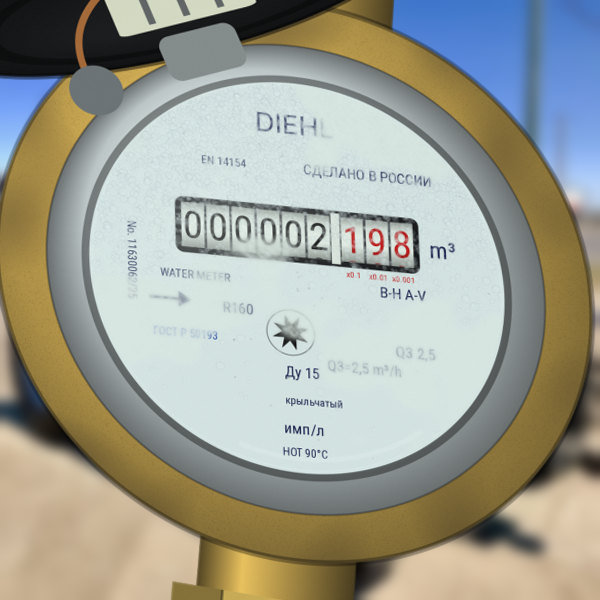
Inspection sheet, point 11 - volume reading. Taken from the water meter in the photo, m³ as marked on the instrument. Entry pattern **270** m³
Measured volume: **2.198** m³
